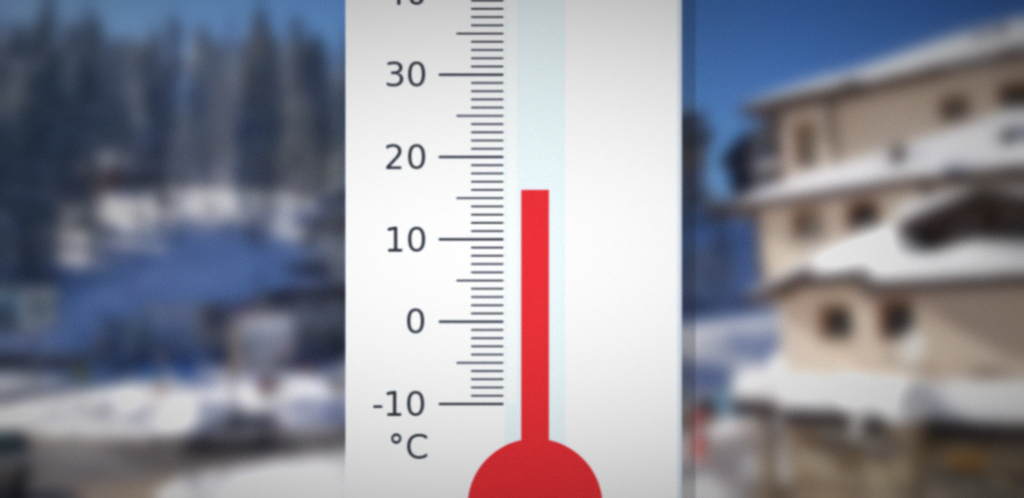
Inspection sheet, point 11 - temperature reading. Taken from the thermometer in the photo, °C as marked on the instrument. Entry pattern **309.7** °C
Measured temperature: **16** °C
